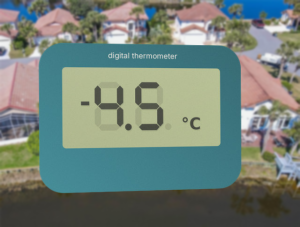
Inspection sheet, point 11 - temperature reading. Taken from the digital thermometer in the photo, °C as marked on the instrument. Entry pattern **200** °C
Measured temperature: **-4.5** °C
